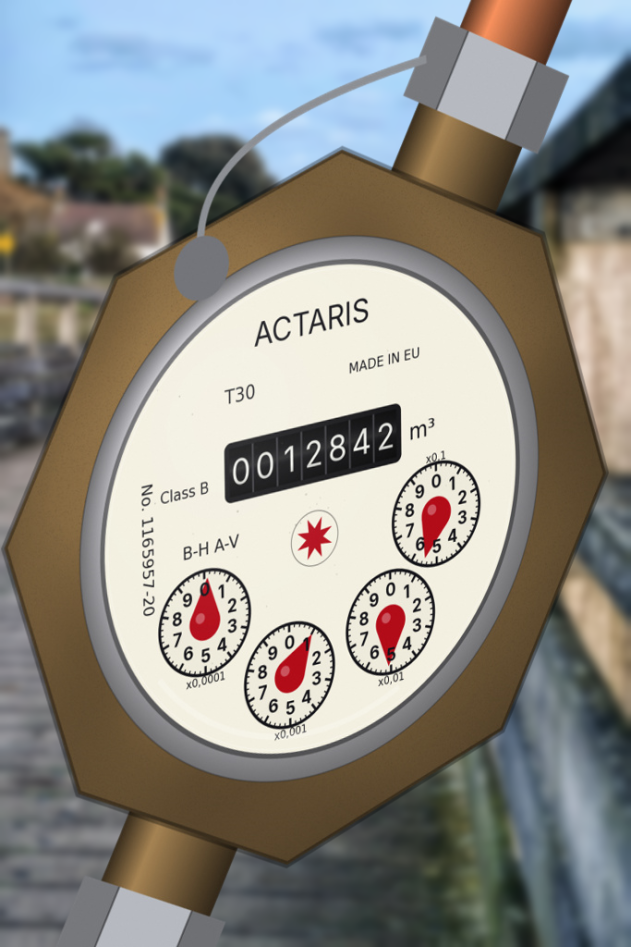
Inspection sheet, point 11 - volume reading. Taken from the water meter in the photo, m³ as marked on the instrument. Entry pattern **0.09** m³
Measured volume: **12842.5510** m³
